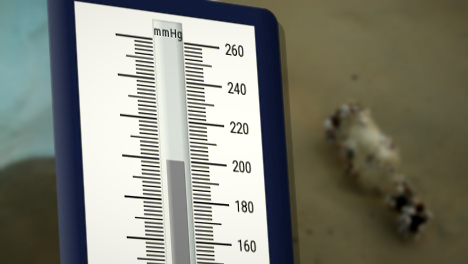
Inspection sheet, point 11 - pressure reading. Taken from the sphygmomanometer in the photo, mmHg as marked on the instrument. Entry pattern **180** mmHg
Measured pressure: **200** mmHg
